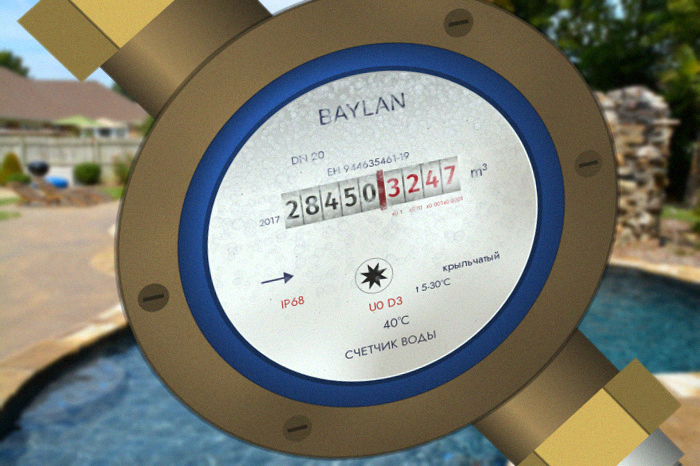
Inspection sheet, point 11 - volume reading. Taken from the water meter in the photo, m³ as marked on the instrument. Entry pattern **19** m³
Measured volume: **28450.3247** m³
